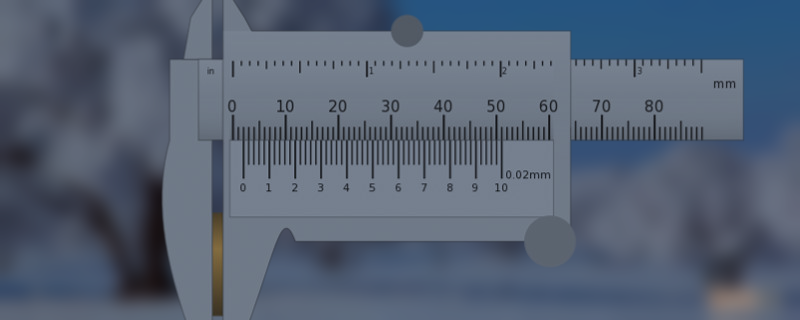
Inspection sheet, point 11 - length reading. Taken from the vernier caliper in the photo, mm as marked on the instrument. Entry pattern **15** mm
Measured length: **2.0** mm
